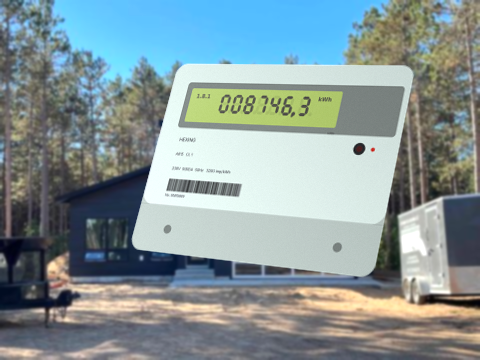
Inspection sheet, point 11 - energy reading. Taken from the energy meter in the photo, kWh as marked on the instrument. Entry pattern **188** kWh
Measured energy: **8746.3** kWh
